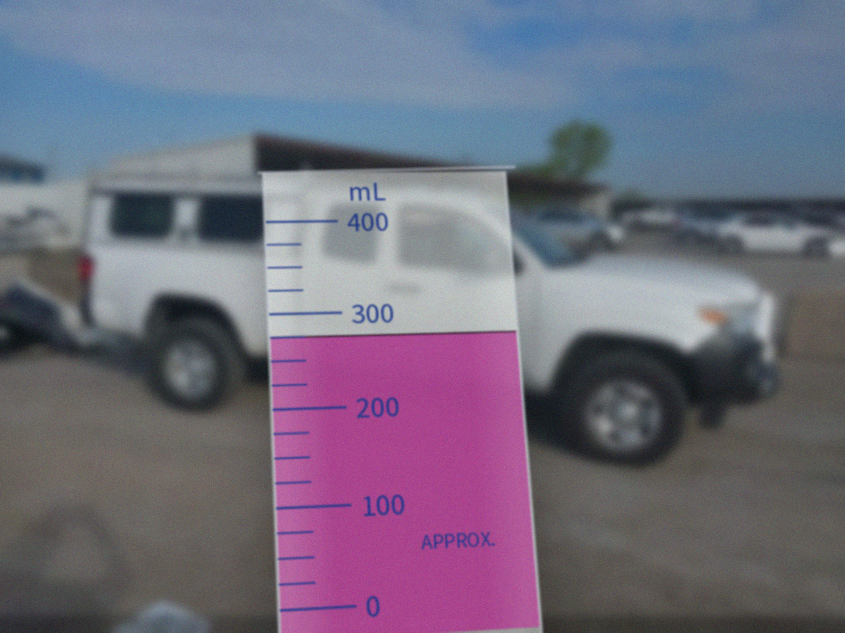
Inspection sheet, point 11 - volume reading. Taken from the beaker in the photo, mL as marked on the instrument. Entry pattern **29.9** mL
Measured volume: **275** mL
